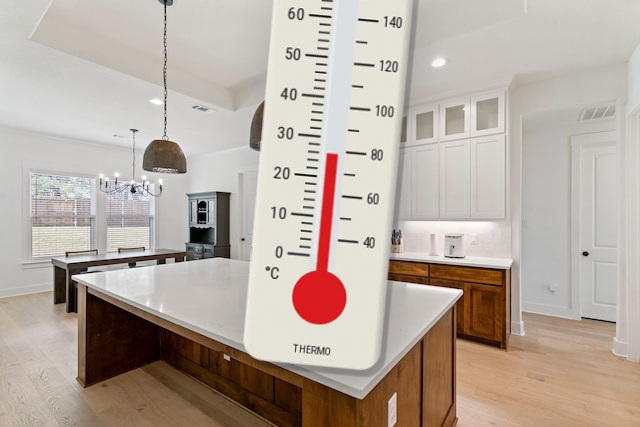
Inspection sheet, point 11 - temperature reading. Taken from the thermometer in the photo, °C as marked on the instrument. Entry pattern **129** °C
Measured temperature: **26** °C
